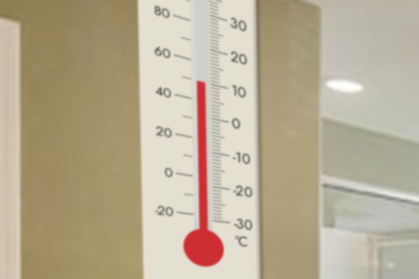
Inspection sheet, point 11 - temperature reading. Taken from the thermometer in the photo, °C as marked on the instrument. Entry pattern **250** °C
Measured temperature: **10** °C
